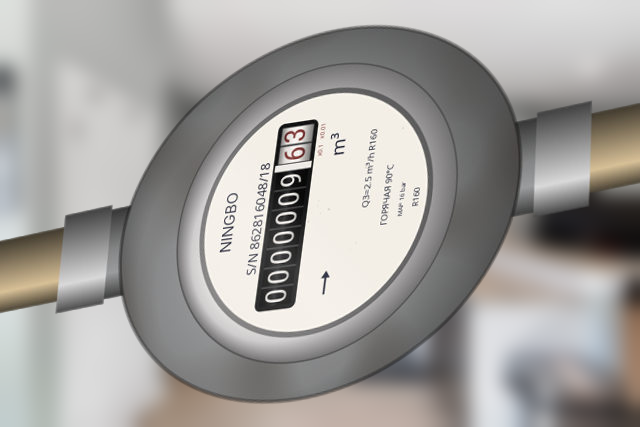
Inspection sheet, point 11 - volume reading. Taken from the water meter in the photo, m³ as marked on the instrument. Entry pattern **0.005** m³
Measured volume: **9.63** m³
